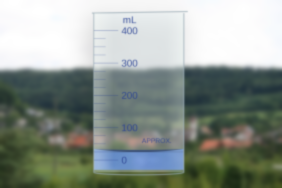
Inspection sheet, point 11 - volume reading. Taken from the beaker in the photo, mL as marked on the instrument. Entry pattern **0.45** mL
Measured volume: **25** mL
